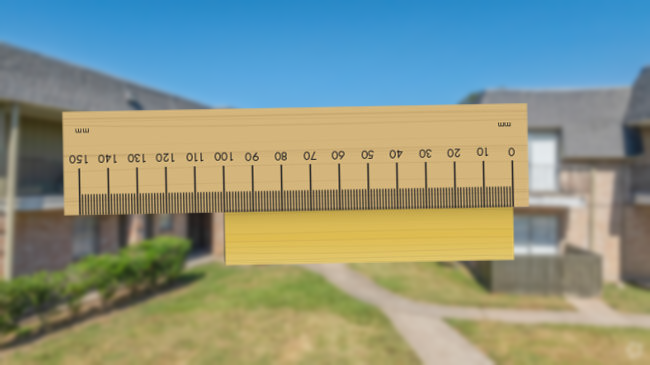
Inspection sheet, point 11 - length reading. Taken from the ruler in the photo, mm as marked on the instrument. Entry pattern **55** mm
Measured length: **100** mm
